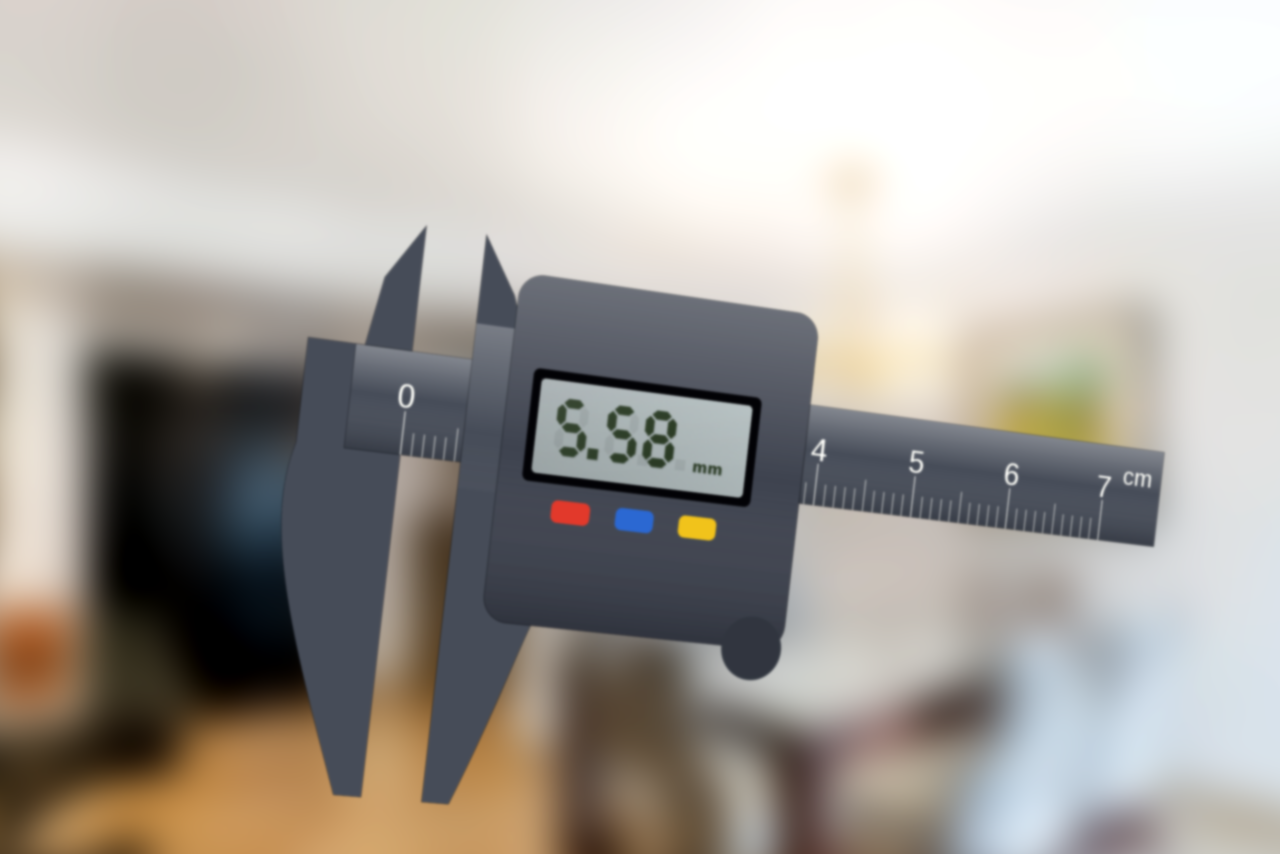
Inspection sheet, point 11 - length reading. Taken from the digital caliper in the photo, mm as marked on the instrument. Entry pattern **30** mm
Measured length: **5.58** mm
